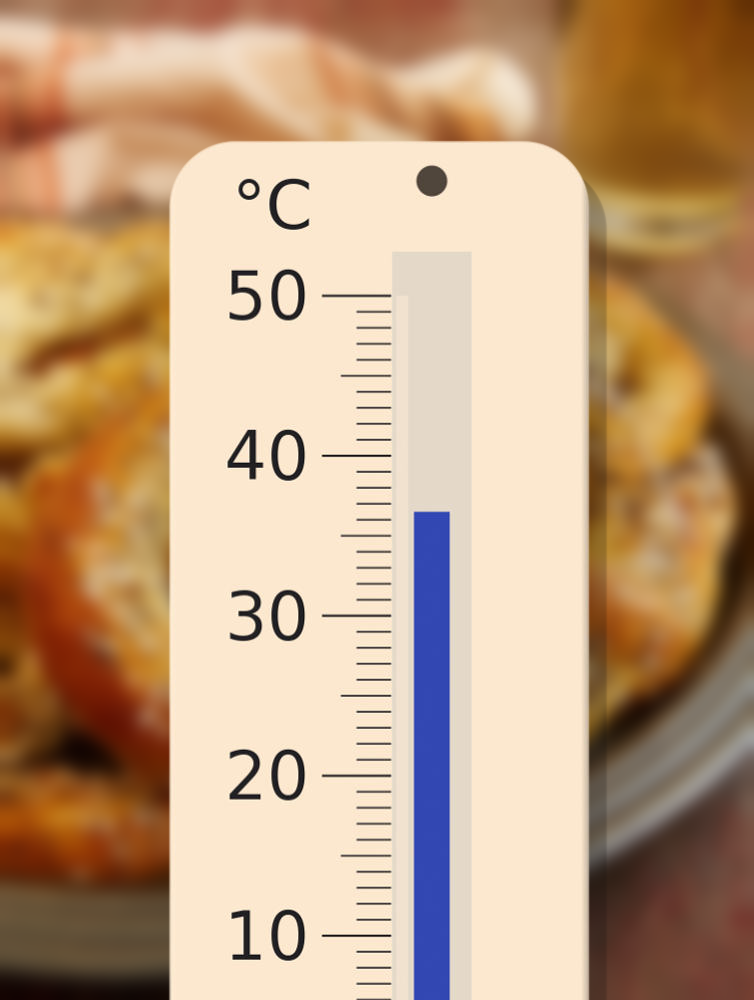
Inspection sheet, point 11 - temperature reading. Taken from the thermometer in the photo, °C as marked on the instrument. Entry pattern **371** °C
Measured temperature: **36.5** °C
